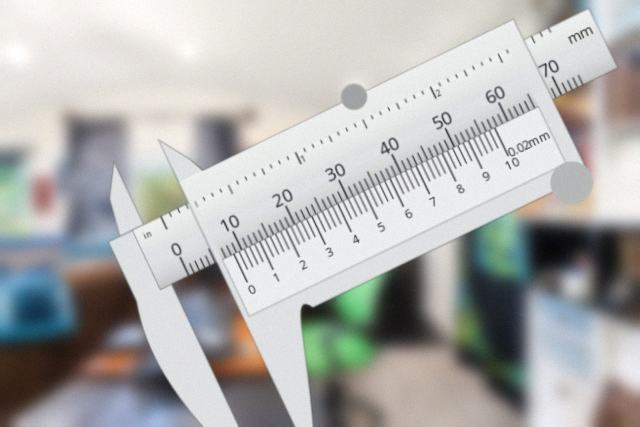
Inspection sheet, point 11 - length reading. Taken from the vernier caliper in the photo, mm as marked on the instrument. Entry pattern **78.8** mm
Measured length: **8.5** mm
